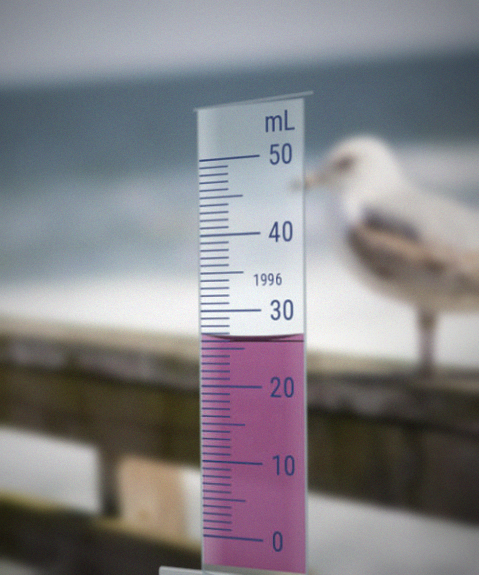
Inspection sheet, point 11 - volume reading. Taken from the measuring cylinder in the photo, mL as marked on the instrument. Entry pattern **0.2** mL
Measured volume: **26** mL
